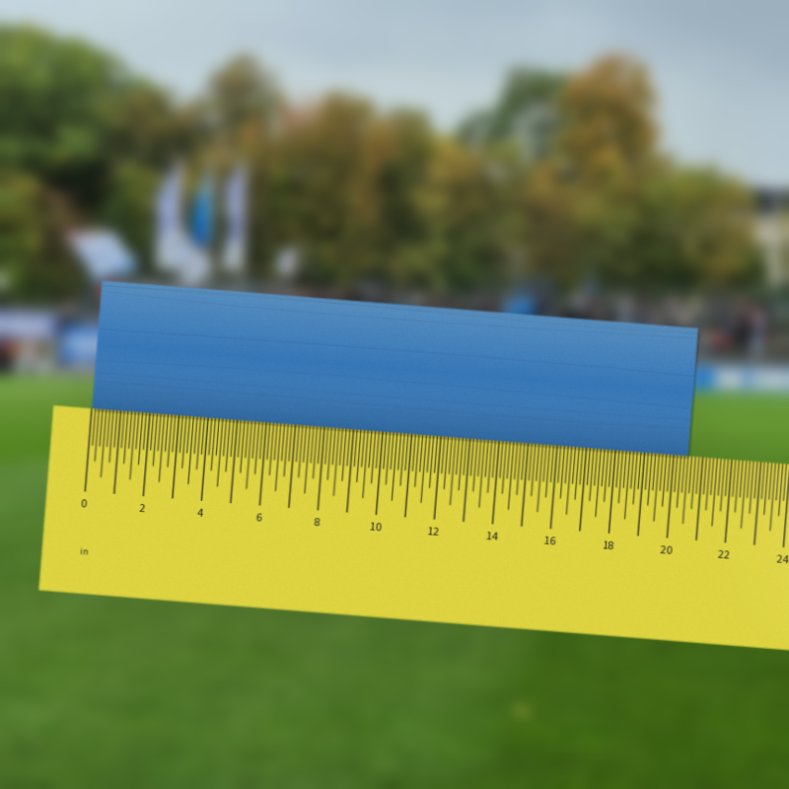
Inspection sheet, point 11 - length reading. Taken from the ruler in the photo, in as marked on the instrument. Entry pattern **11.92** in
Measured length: **20.5** in
